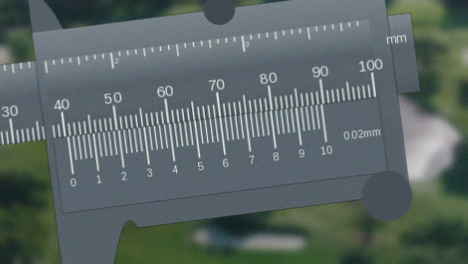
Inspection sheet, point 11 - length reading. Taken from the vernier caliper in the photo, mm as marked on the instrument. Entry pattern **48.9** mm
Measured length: **40.6** mm
